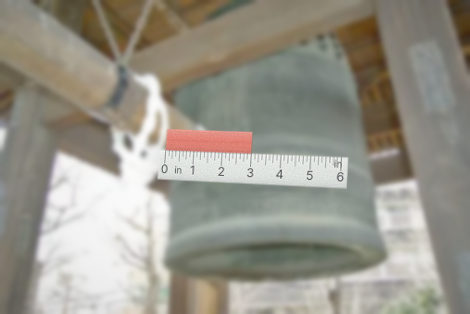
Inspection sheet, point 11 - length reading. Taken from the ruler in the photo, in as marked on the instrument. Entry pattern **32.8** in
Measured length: **3** in
